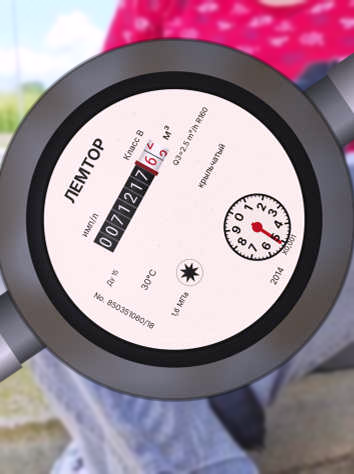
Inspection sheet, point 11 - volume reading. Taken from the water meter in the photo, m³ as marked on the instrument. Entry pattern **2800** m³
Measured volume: **71217.625** m³
